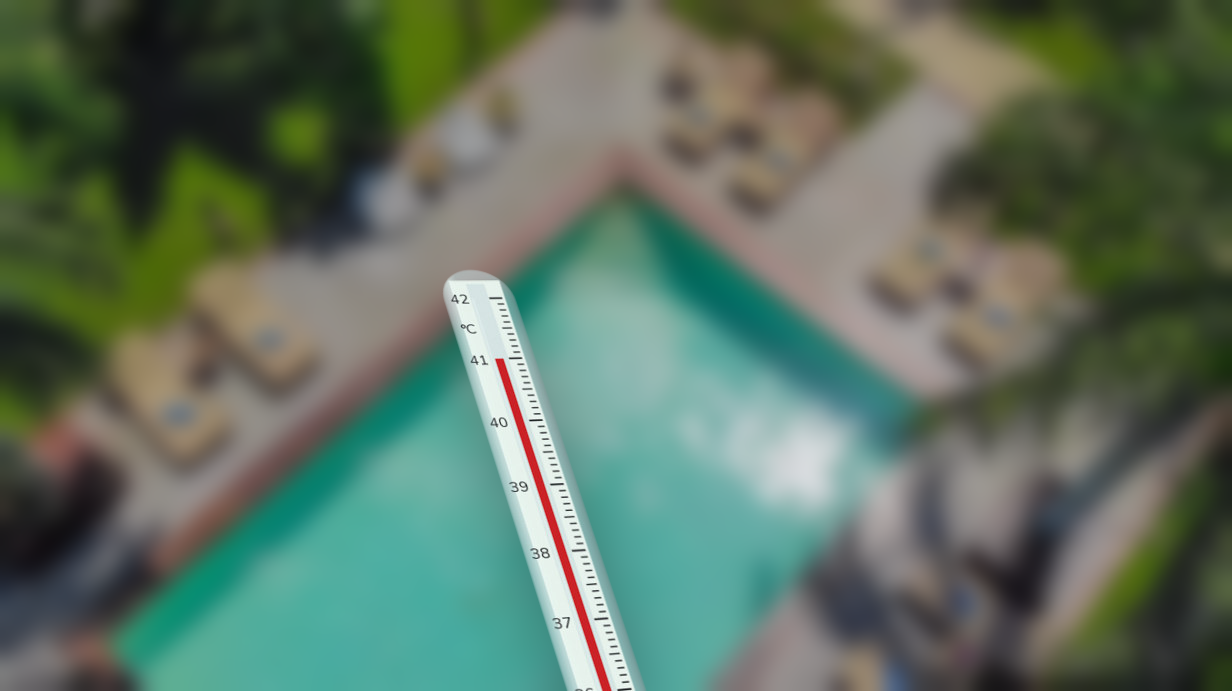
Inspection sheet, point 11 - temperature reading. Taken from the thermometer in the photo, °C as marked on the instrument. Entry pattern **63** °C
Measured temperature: **41** °C
